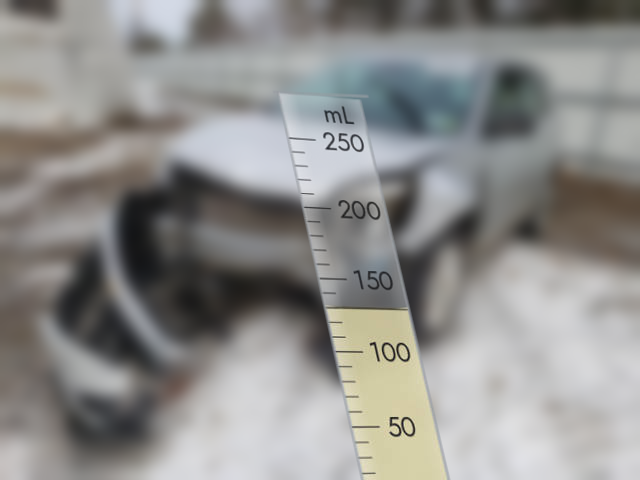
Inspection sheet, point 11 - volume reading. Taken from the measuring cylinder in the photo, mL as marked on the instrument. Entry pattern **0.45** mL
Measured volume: **130** mL
